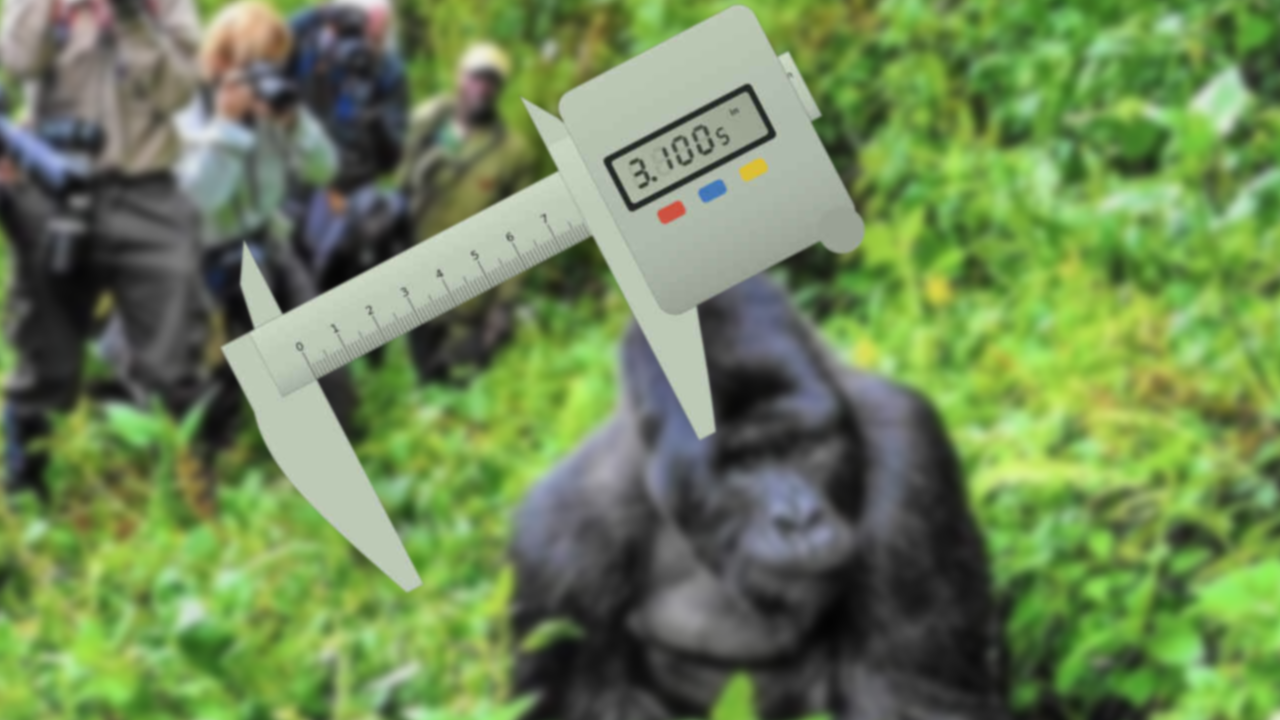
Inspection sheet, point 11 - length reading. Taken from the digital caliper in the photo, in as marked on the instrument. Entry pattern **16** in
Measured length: **3.1005** in
